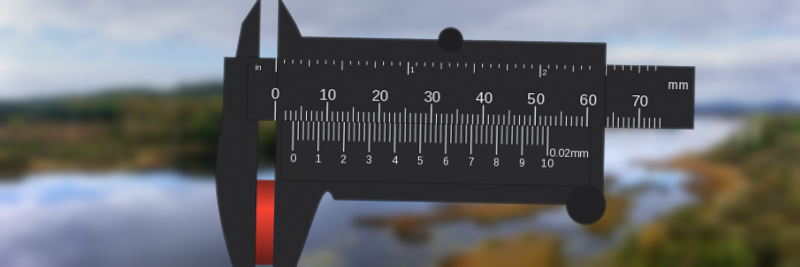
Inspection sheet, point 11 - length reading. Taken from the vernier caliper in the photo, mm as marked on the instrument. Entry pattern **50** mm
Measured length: **3.5** mm
